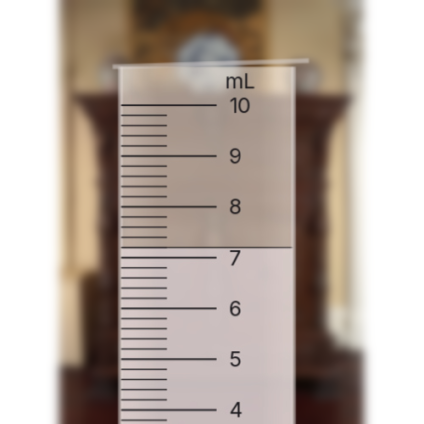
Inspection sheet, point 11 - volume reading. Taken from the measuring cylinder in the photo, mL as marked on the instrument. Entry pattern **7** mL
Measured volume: **7.2** mL
